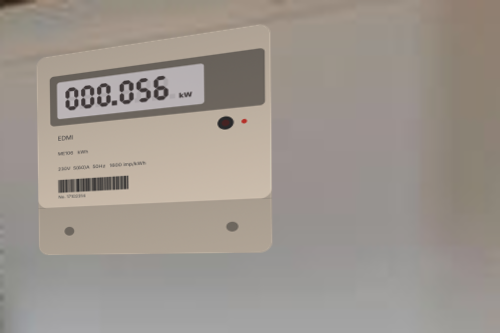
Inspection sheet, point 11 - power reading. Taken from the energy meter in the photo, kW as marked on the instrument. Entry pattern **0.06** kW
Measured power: **0.056** kW
